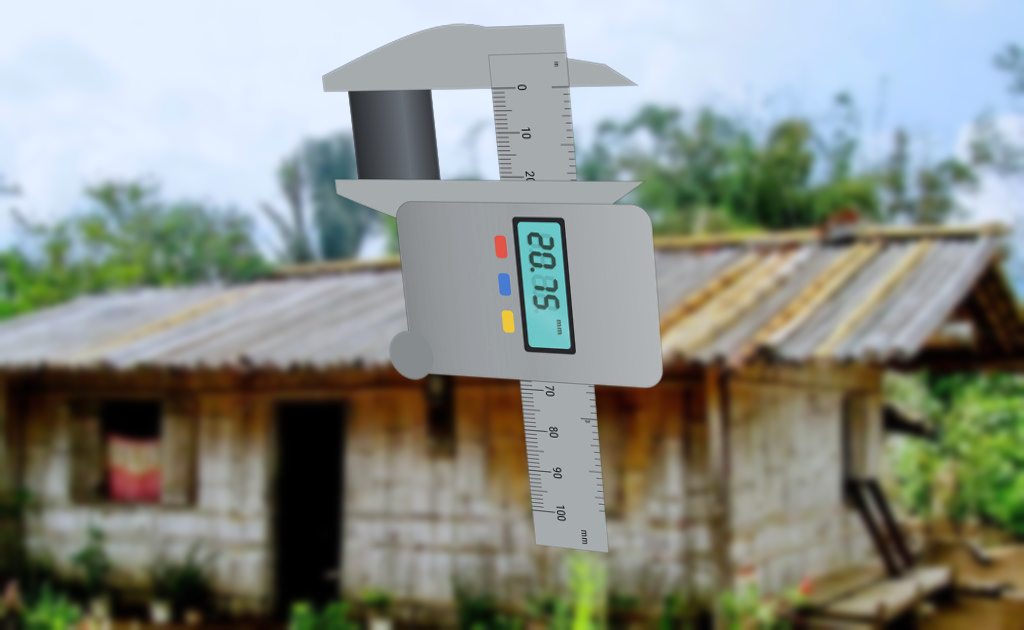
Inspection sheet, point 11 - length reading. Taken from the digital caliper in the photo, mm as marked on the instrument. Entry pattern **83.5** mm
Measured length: **20.75** mm
